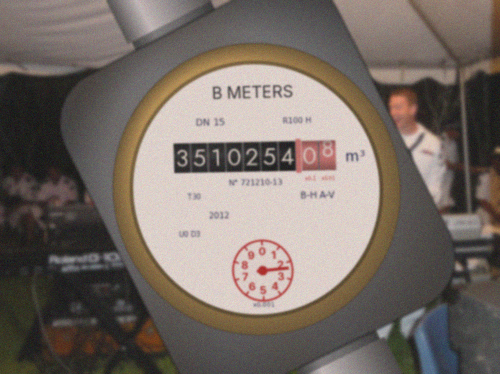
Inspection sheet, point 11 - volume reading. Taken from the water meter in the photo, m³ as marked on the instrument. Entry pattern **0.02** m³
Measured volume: **3510254.082** m³
